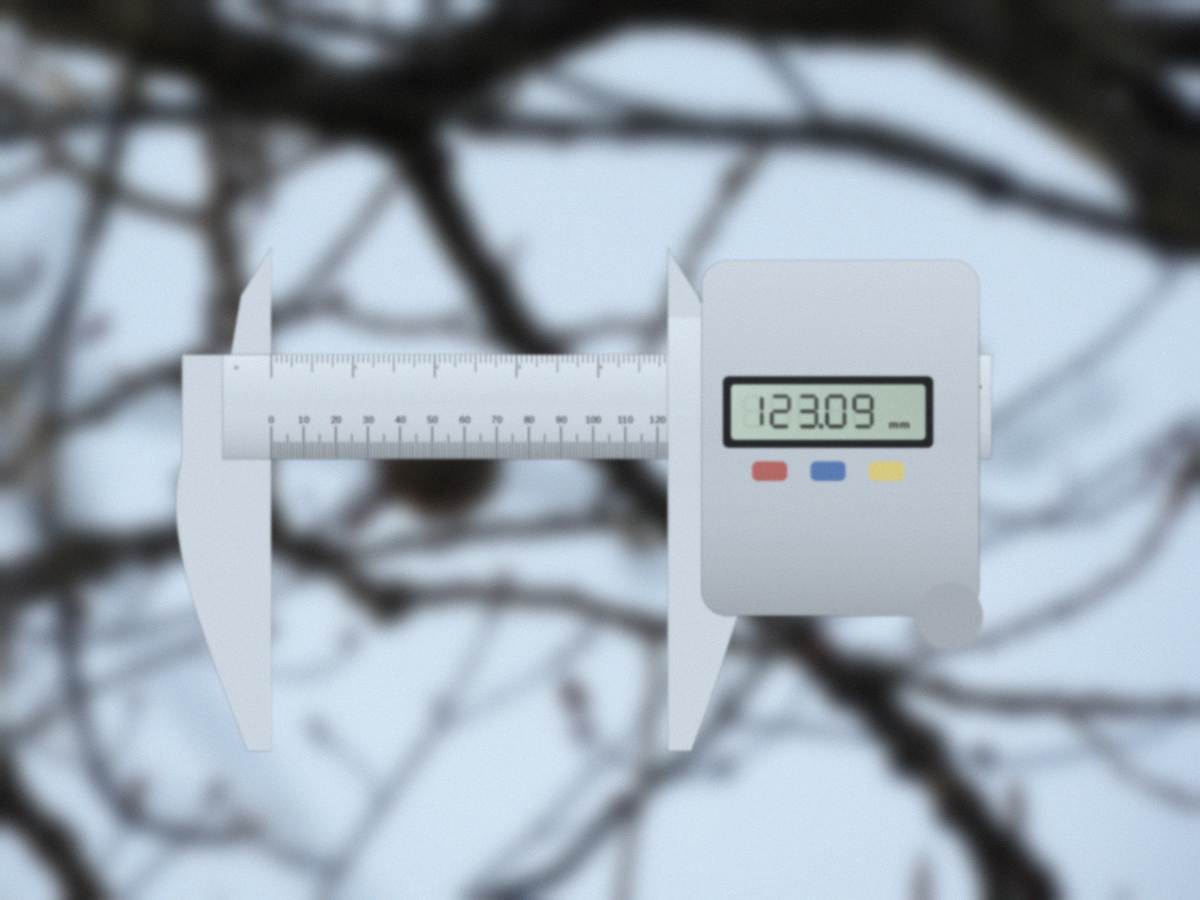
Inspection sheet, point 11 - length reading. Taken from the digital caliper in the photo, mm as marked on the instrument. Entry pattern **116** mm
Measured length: **123.09** mm
